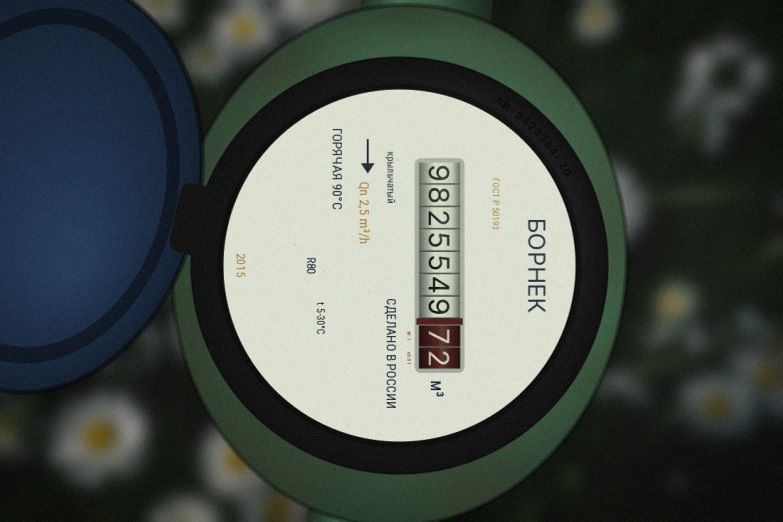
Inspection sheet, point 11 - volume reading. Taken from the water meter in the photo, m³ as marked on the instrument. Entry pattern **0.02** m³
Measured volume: **9825549.72** m³
